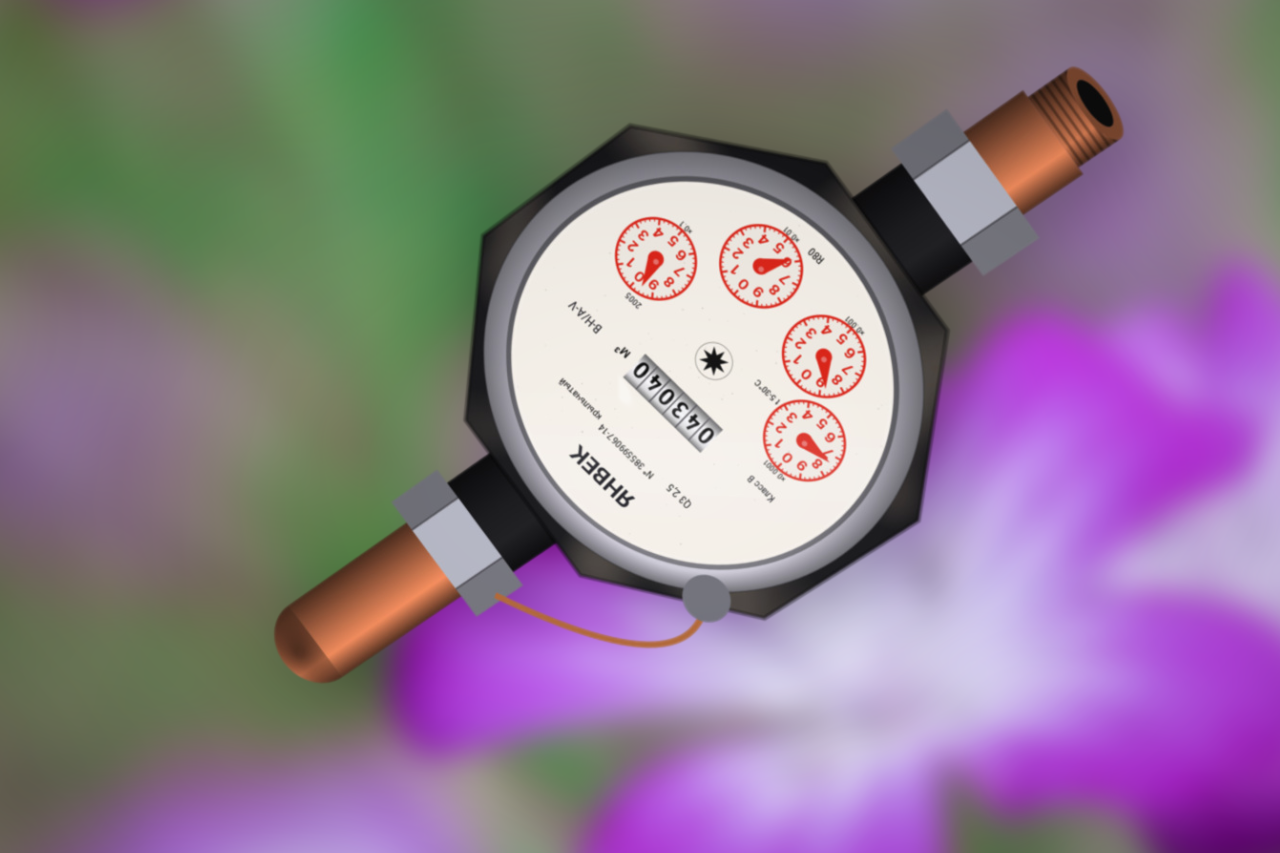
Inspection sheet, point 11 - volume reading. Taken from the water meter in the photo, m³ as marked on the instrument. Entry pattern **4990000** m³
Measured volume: **43039.9587** m³
